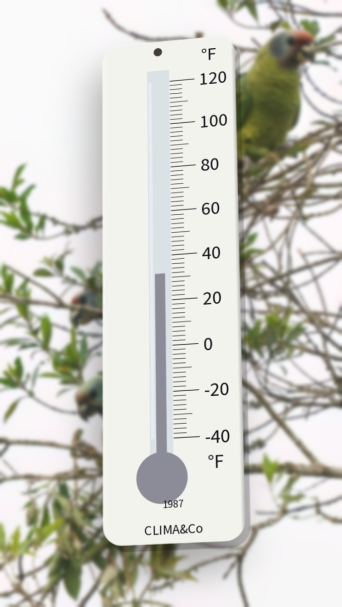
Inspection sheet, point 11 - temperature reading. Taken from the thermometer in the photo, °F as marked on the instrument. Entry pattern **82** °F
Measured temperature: **32** °F
